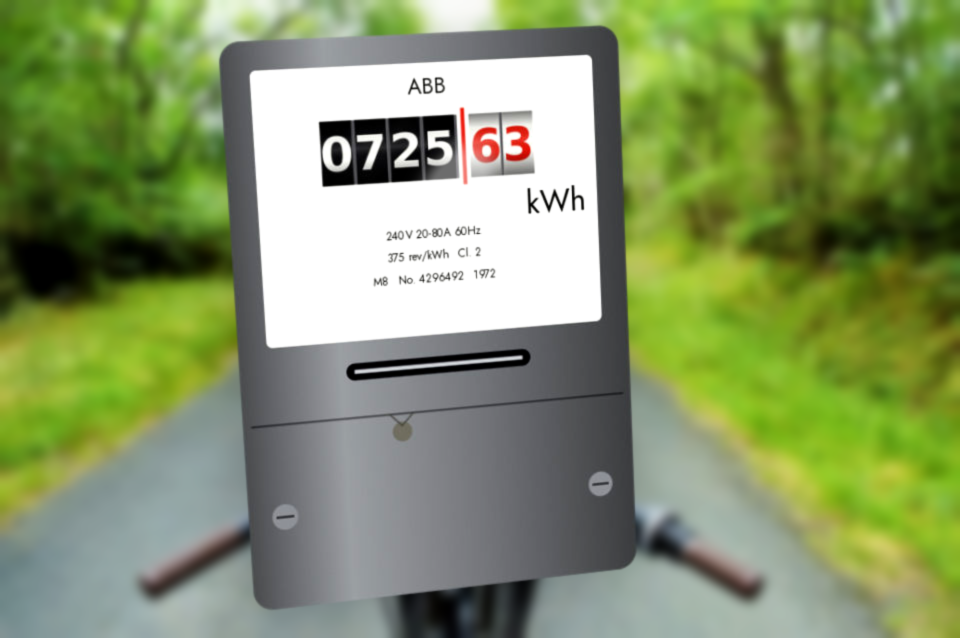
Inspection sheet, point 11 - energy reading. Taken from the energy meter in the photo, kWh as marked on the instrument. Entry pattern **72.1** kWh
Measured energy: **725.63** kWh
